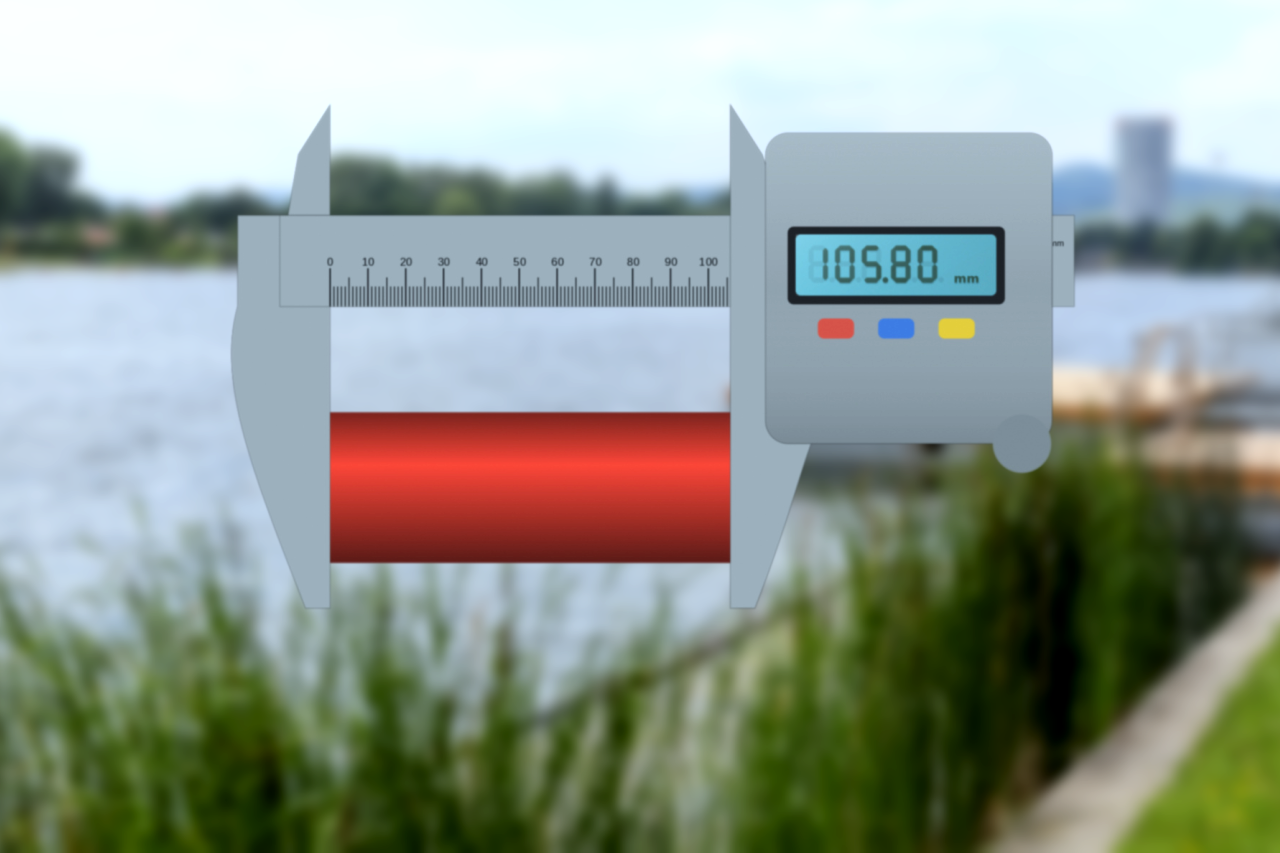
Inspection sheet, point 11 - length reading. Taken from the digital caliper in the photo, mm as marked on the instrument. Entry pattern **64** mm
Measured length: **105.80** mm
